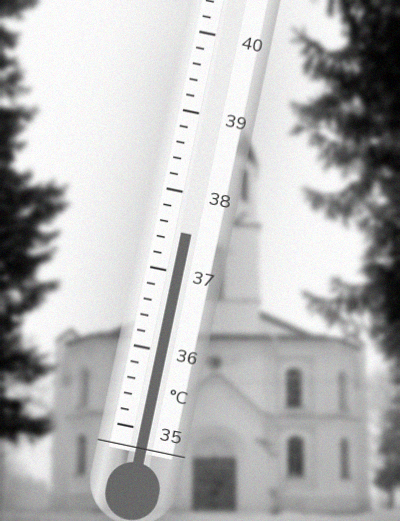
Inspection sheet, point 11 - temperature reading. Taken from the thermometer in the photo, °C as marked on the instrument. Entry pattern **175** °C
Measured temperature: **37.5** °C
